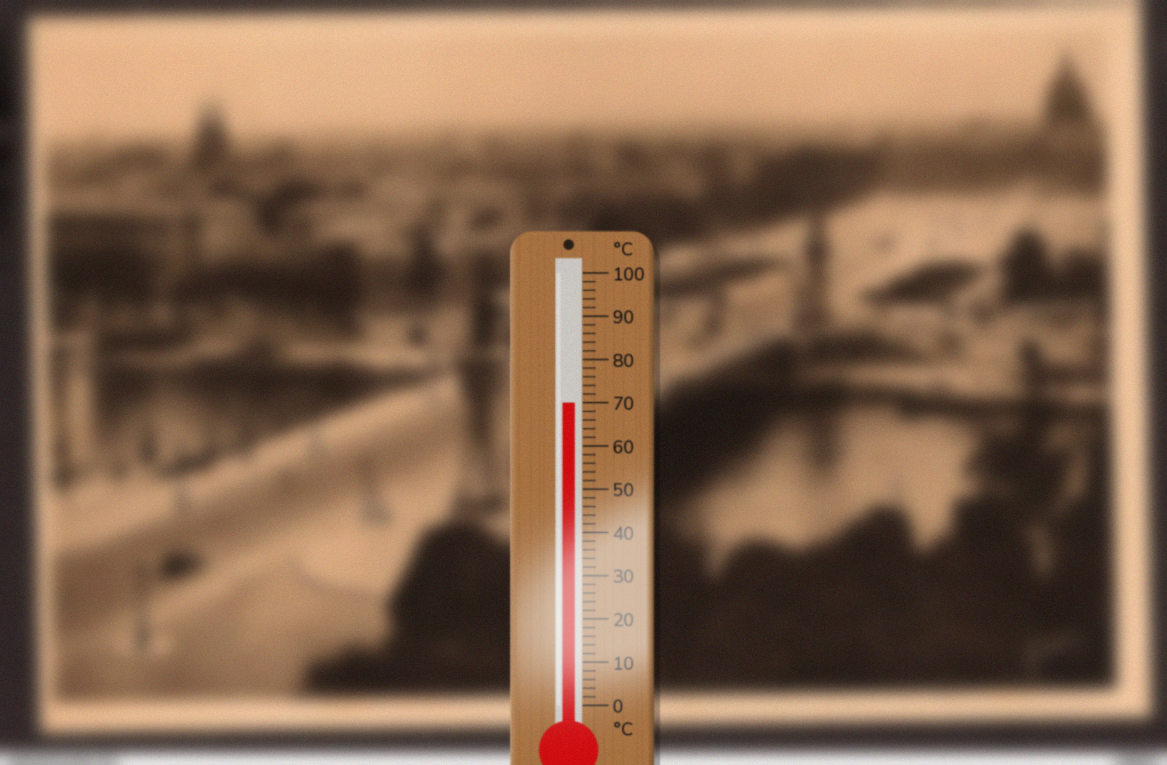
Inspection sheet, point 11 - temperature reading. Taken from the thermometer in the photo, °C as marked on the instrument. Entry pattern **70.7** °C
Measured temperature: **70** °C
